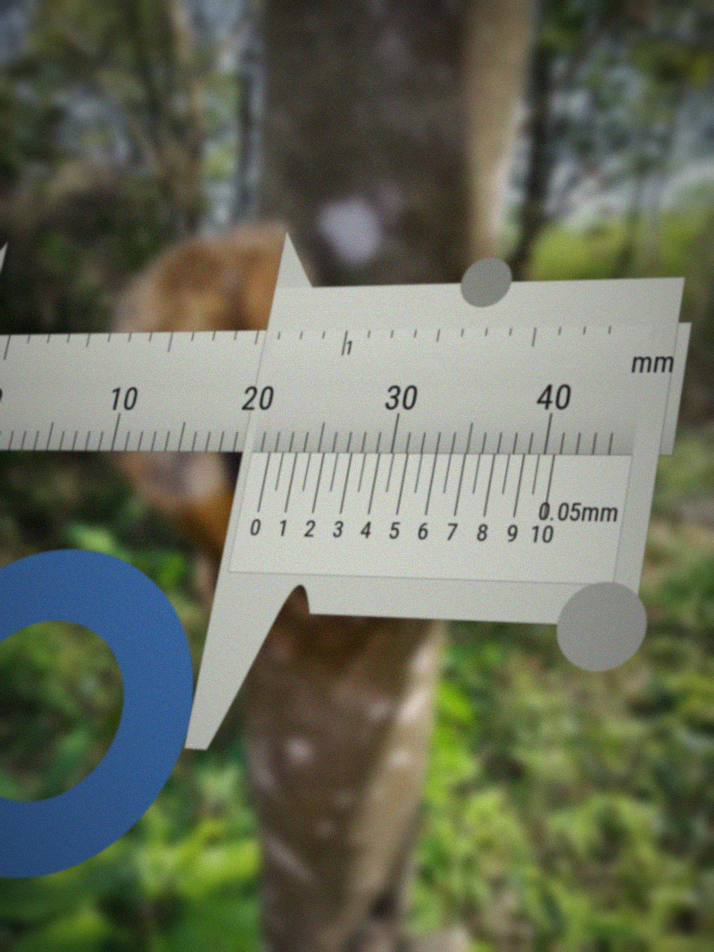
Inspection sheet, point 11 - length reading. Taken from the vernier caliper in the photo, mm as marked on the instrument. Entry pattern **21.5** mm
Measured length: **21.6** mm
